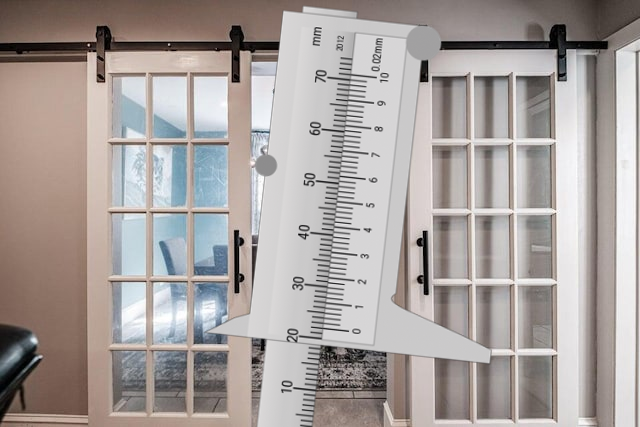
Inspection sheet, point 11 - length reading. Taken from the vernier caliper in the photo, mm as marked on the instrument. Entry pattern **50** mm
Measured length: **22.0** mm
